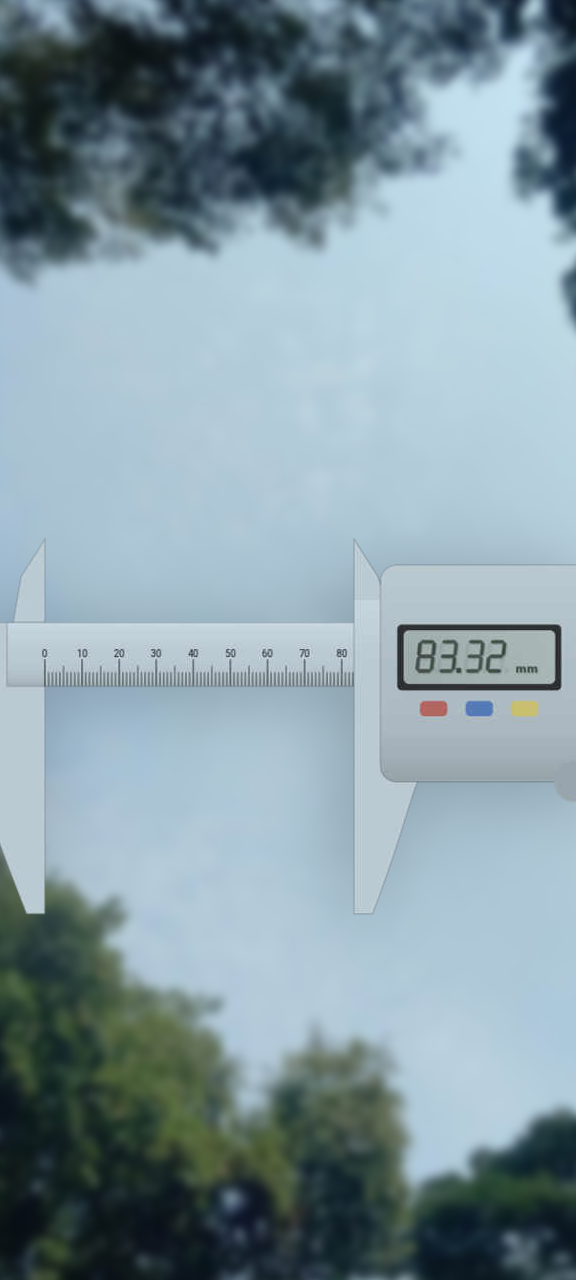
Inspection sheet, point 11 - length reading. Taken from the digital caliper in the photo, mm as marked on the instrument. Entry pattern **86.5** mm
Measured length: **83.32** mm
